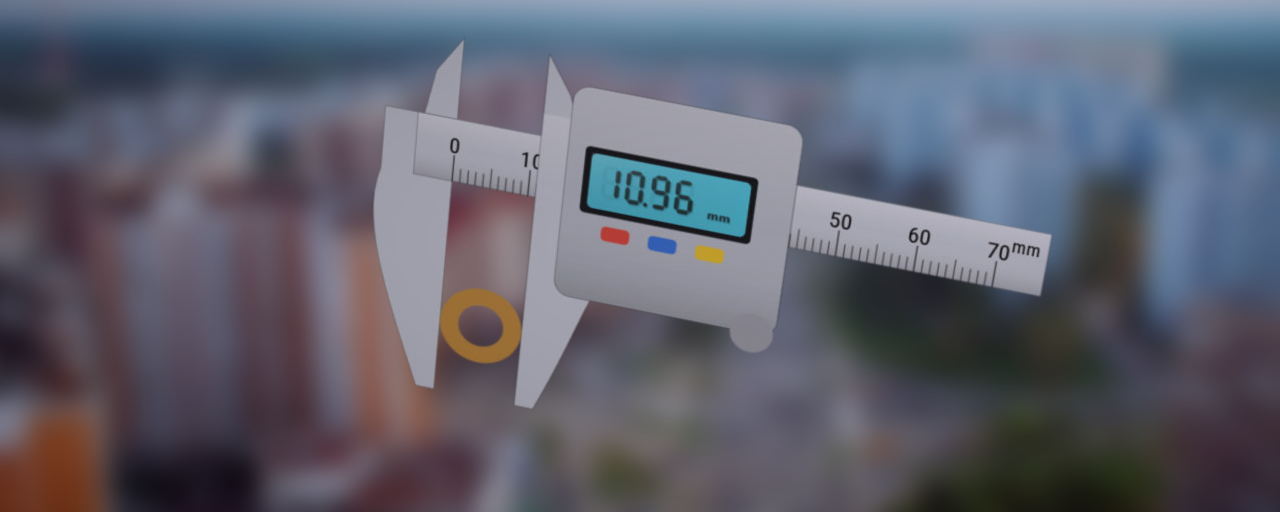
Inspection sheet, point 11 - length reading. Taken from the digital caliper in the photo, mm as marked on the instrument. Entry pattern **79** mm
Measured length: **10.96** mm
